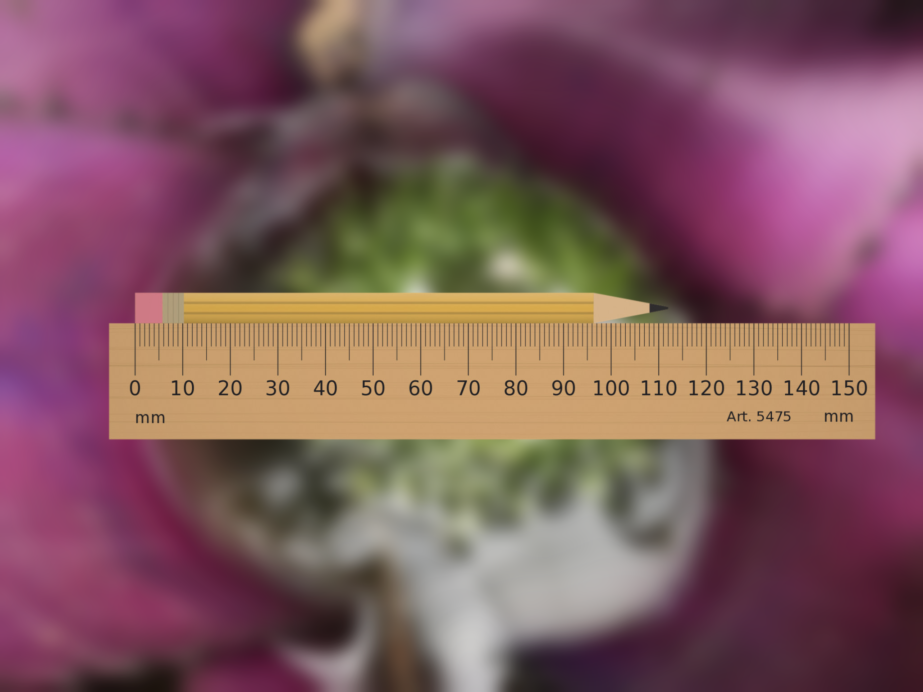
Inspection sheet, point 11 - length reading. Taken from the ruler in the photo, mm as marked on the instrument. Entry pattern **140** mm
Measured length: **112** mm
